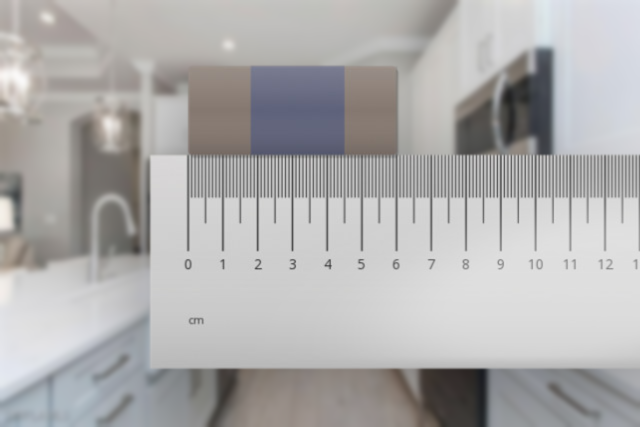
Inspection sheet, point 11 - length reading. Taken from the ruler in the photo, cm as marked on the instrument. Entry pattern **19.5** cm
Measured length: **6** cm
